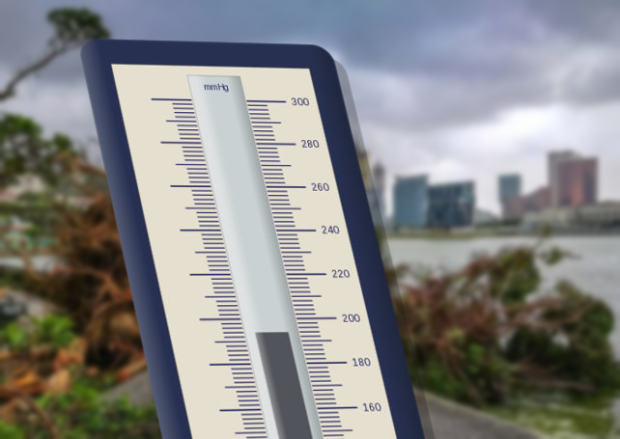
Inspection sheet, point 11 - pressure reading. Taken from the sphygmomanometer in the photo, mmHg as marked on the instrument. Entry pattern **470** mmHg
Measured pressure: **194** mmHg
